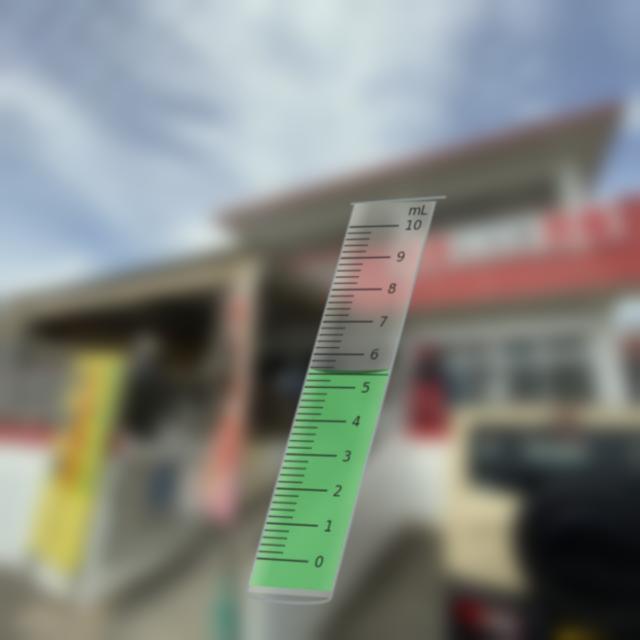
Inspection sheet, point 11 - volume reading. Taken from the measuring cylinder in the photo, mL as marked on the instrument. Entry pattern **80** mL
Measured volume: **5.4** mL
